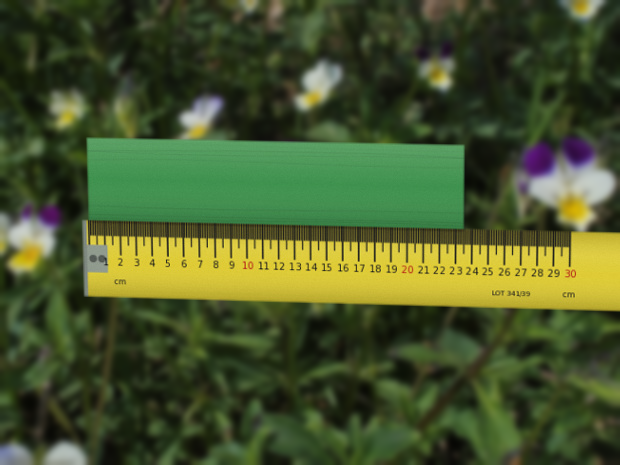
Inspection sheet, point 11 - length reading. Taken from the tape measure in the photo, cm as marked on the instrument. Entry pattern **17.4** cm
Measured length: **23.5** cm
